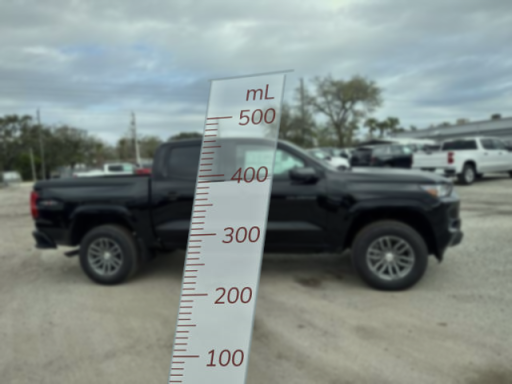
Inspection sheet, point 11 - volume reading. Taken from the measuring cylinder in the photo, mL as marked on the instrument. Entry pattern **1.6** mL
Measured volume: **390** mL
